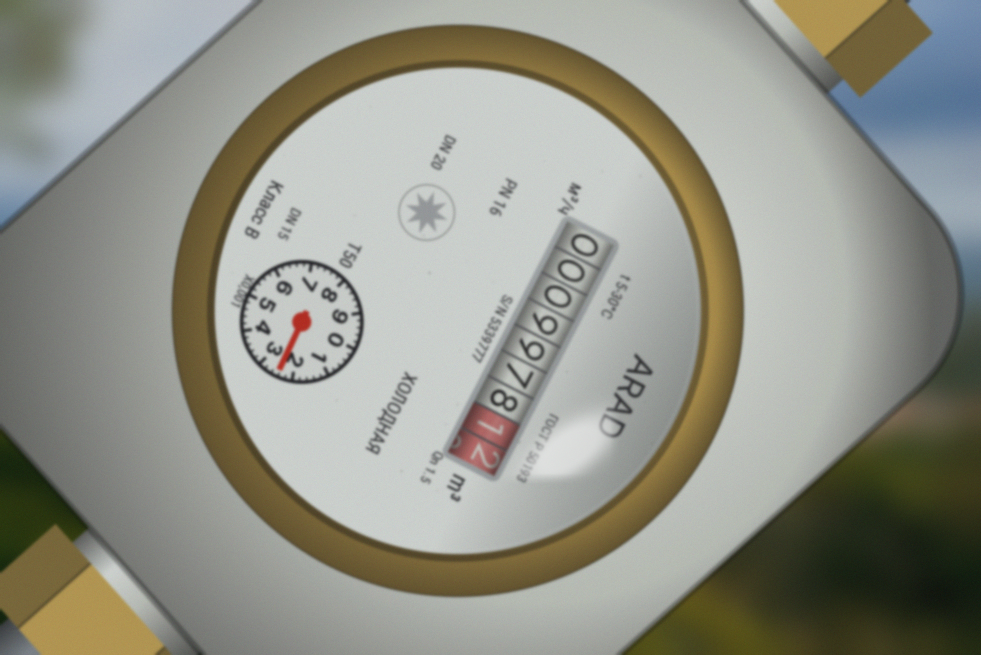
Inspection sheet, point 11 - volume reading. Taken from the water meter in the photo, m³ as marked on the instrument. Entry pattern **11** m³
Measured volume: **9978.122** m³
